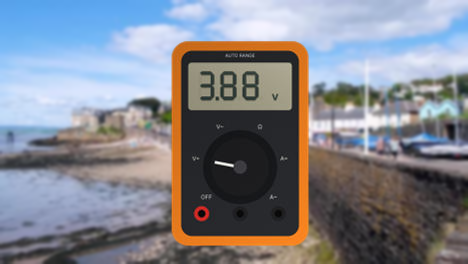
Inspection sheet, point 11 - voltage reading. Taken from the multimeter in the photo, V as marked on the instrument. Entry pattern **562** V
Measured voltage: **3.88** V
